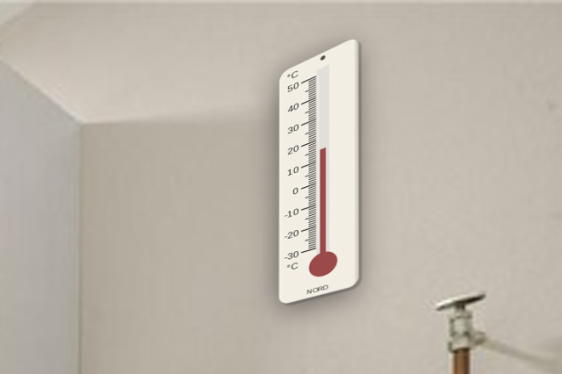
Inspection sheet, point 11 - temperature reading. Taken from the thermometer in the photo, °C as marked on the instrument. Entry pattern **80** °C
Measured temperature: **15** °C
